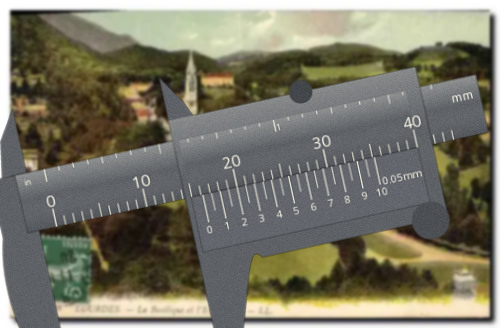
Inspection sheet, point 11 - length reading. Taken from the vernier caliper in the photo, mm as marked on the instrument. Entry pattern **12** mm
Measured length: **16.2** mm
